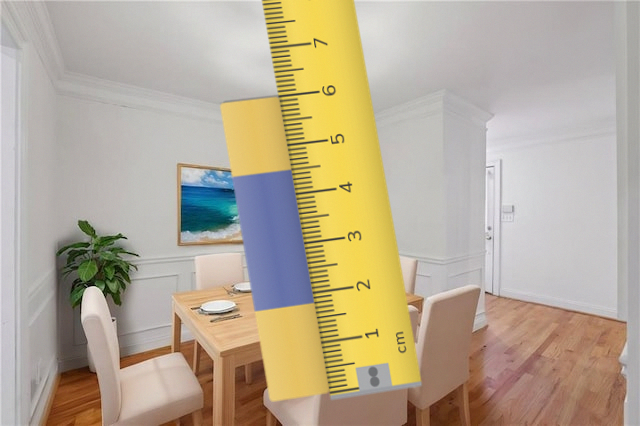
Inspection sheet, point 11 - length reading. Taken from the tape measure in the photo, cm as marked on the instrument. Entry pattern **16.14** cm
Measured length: **6** cm
